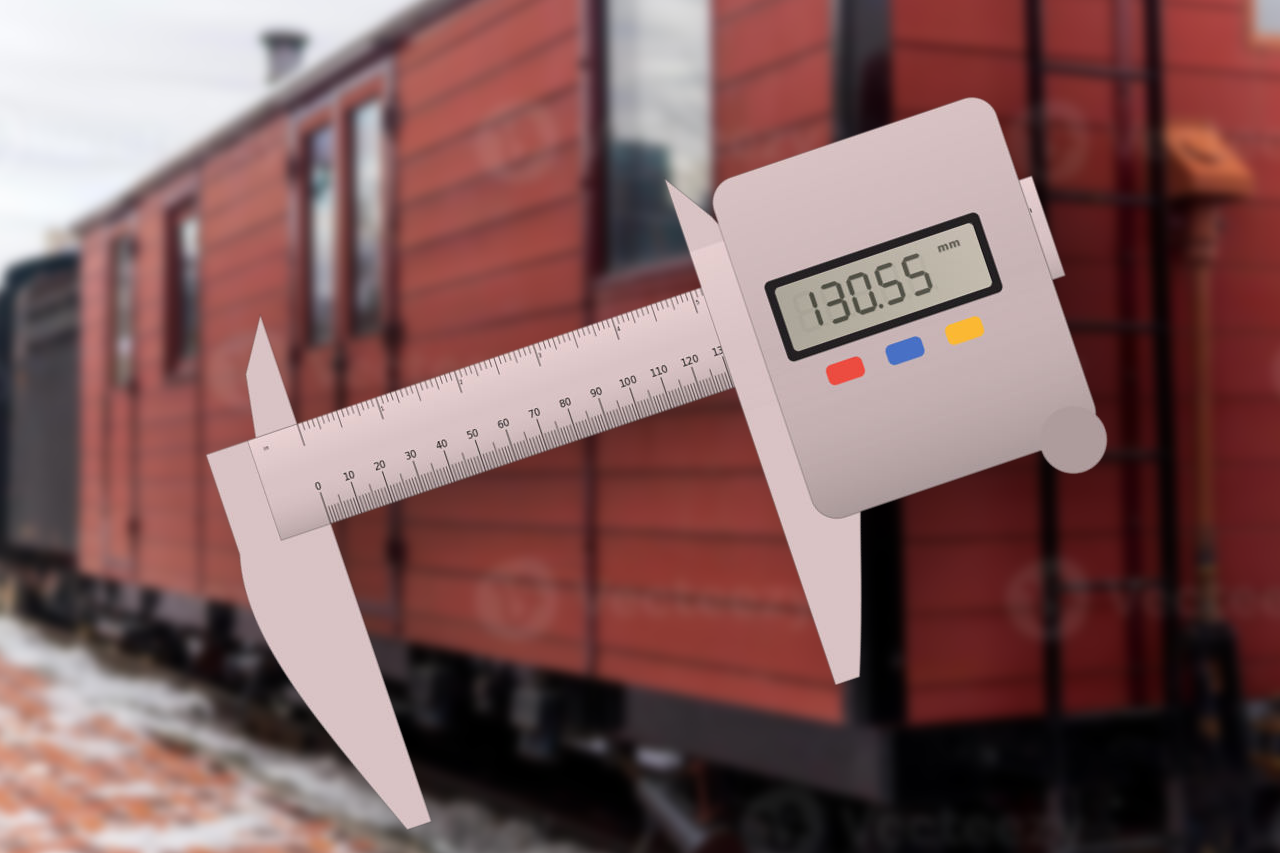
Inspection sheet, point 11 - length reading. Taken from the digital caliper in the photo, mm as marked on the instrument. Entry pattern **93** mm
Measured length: **130.55** mm
